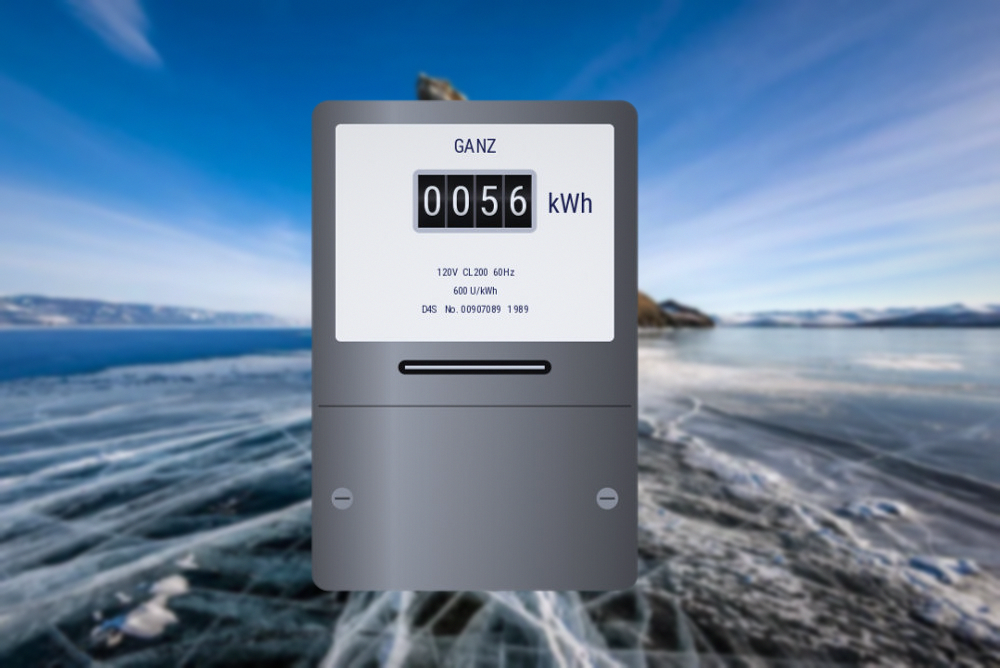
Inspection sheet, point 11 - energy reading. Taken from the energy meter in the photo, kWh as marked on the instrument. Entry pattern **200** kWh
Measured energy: **56** kWh
